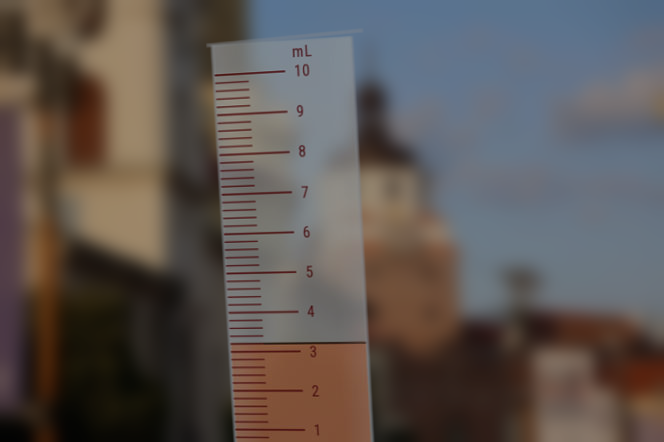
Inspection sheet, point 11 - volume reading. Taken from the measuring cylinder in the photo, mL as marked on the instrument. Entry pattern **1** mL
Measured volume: **3.2** mL
